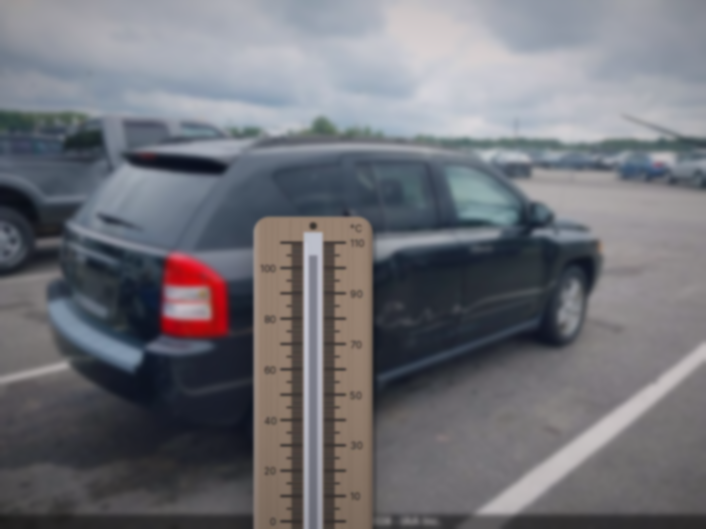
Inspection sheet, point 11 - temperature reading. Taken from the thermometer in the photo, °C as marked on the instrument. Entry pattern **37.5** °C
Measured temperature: **105** °C
